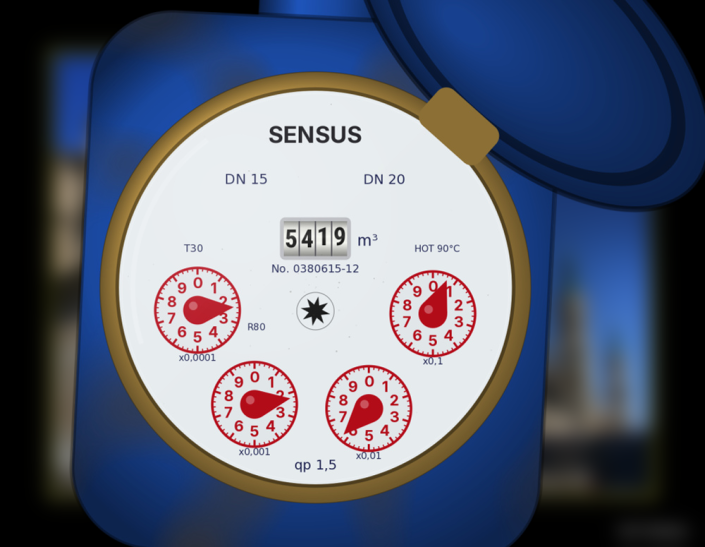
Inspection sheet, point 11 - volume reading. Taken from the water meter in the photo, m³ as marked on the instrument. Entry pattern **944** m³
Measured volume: **5419.0622** m³
